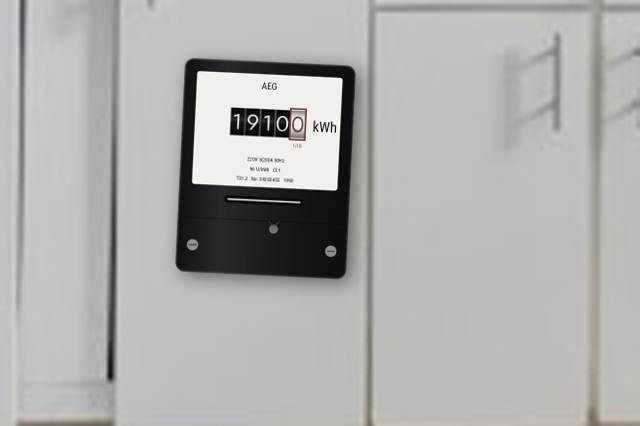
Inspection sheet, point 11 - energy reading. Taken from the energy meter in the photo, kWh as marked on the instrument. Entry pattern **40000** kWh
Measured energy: **1910.0** kWh
